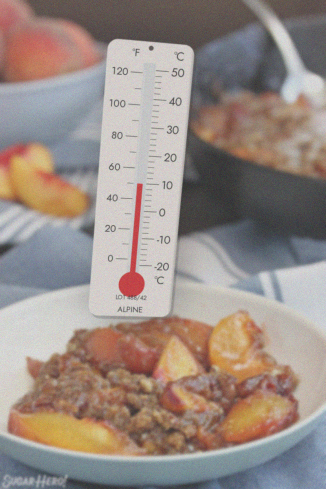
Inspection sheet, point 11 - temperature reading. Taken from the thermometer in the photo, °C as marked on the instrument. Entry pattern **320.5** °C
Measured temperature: **10** °C
